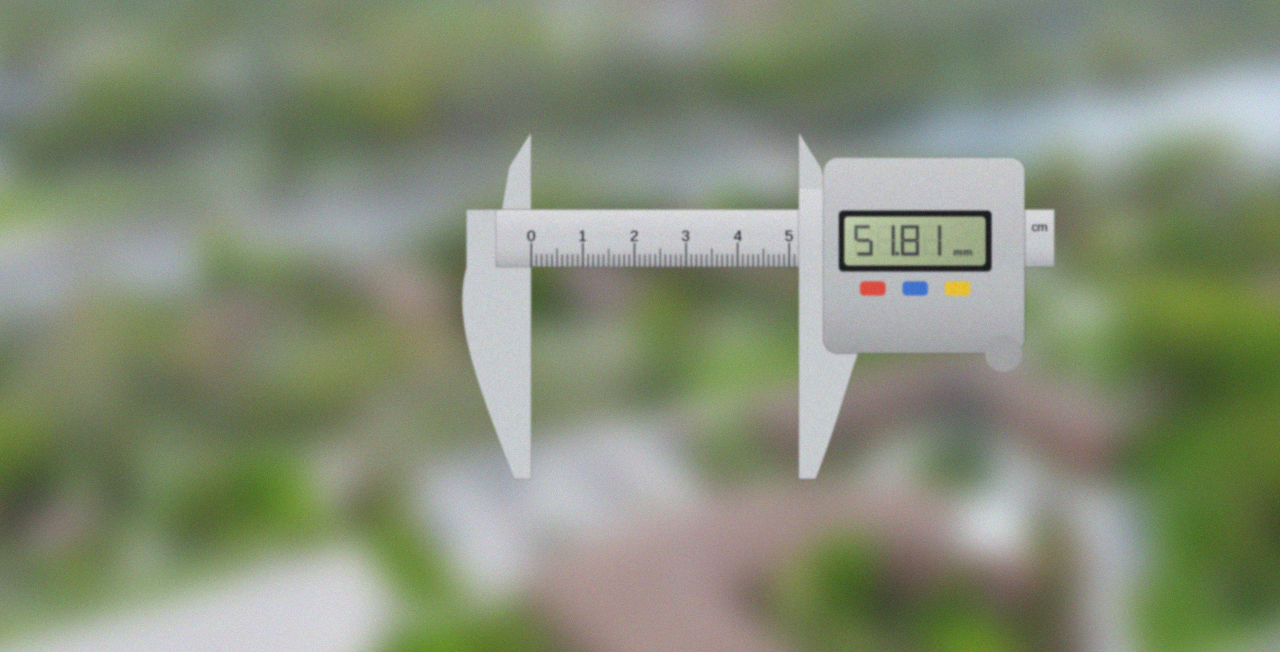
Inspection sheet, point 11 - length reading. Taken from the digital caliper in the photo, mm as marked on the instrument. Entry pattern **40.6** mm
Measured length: **51.81** mm
